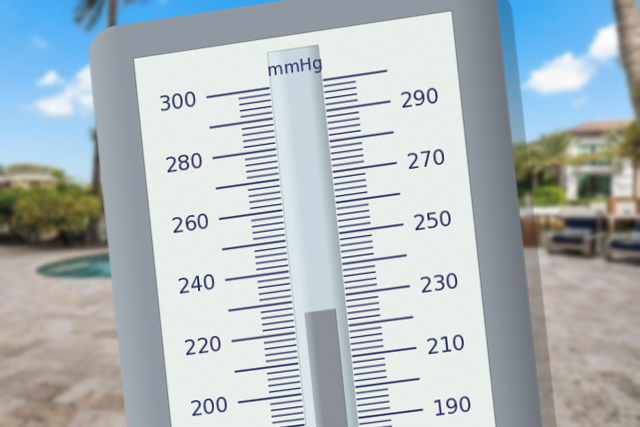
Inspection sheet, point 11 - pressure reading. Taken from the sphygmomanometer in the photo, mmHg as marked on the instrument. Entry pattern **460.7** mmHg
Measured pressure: **226** mmHg
